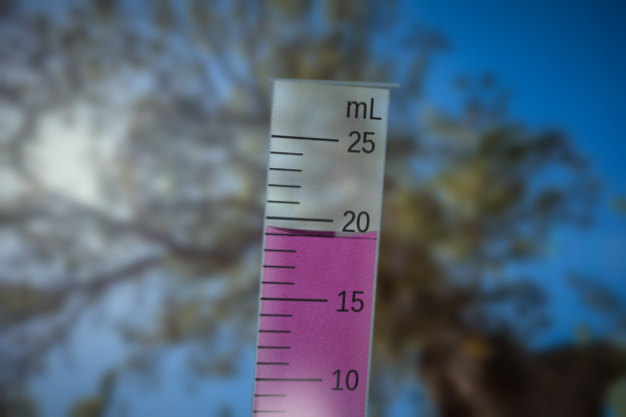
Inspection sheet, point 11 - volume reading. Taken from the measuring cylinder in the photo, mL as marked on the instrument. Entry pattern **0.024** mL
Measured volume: **19** mL
